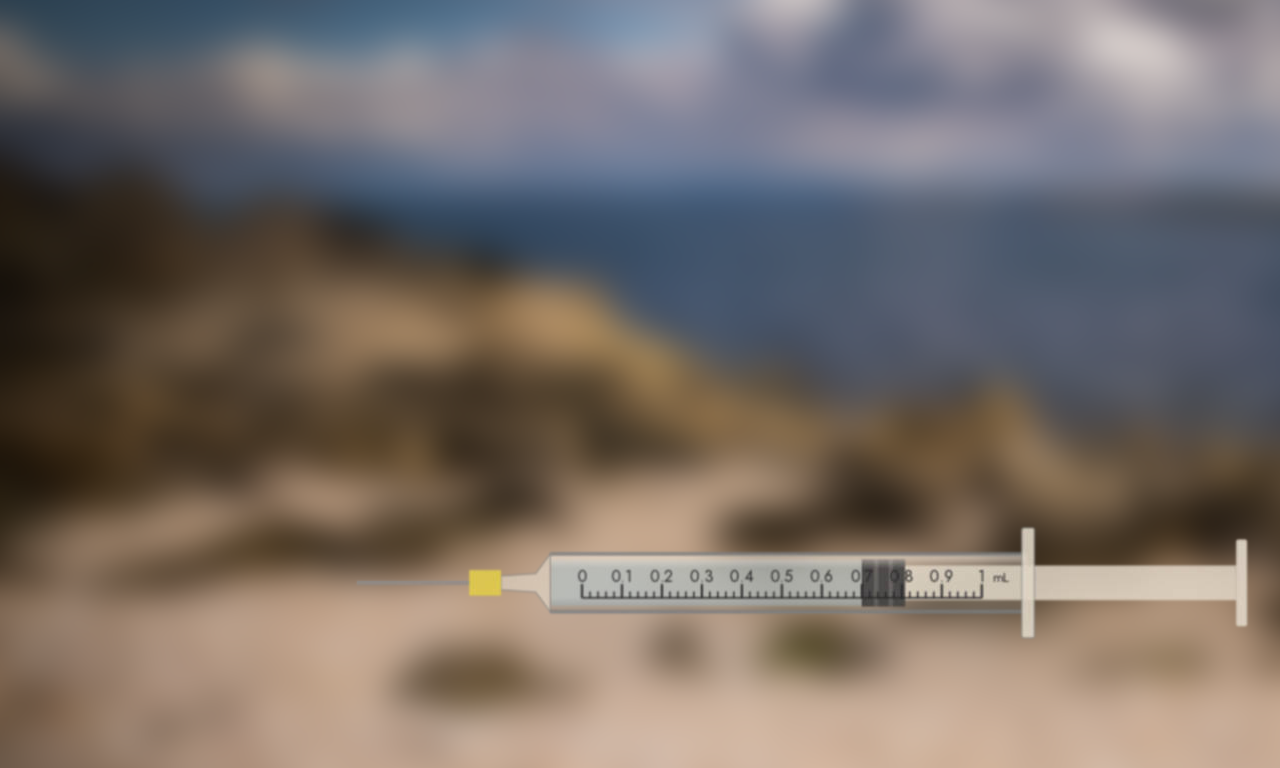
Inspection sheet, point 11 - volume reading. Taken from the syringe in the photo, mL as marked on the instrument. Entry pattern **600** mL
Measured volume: **0.7** mL
